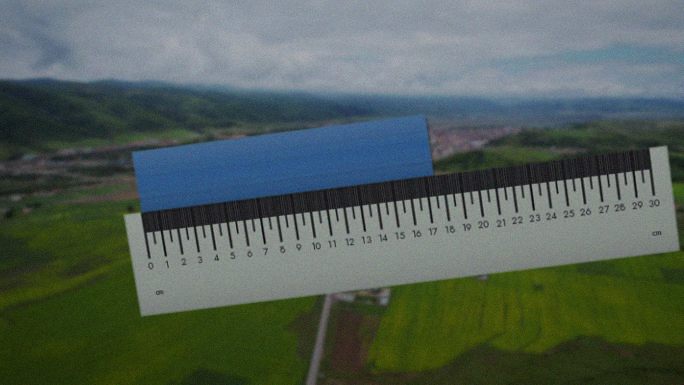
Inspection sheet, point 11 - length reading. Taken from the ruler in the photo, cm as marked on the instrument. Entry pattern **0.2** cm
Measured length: **17.5** cm
